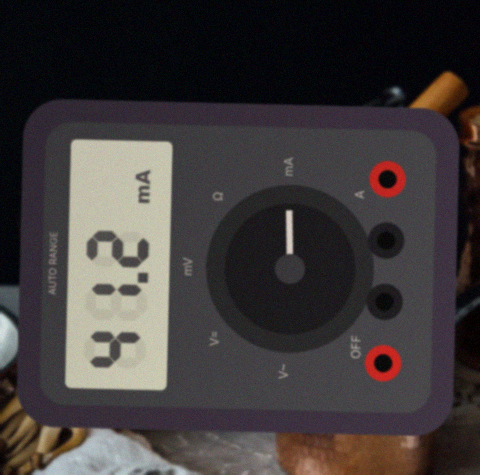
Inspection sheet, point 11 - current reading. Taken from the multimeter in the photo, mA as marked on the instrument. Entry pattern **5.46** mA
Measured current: **41.2** mA
